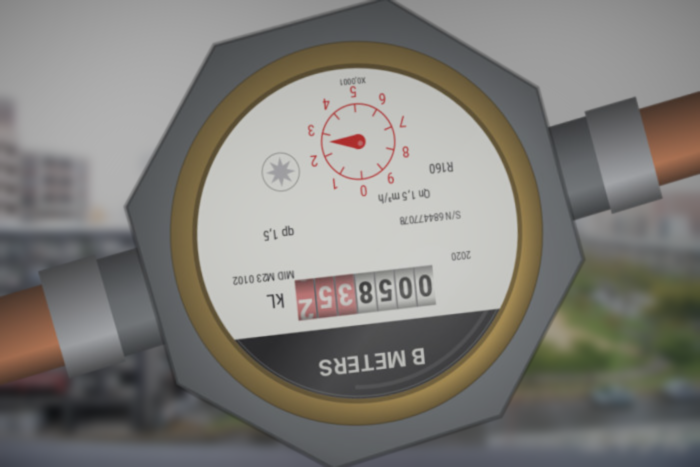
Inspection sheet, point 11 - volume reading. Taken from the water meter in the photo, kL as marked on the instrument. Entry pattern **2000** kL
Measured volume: **58.3522** kL
